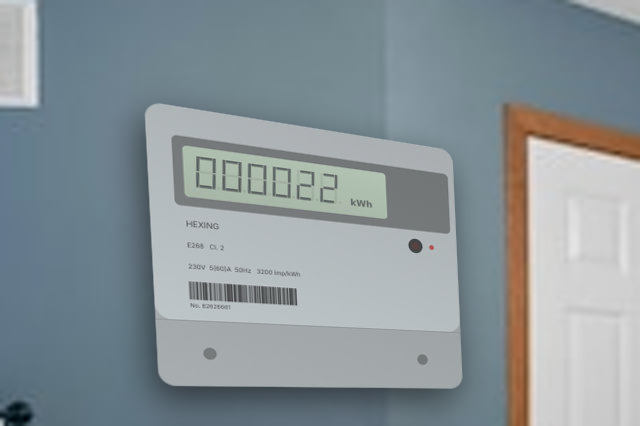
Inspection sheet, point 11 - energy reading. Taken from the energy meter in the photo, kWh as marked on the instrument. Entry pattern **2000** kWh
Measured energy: **22** kWh
